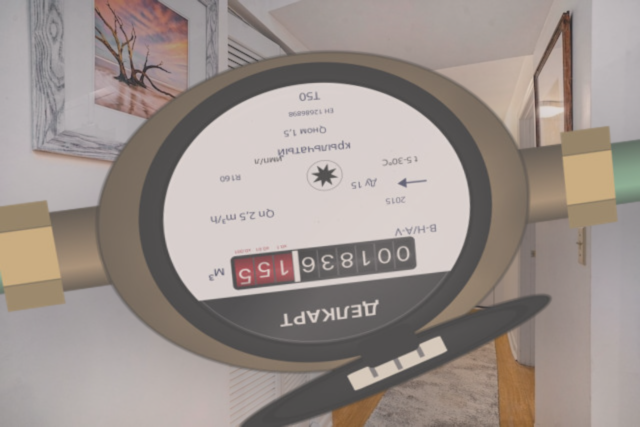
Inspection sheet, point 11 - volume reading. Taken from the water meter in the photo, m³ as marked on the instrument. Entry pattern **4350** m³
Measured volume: **1836.155** m³
